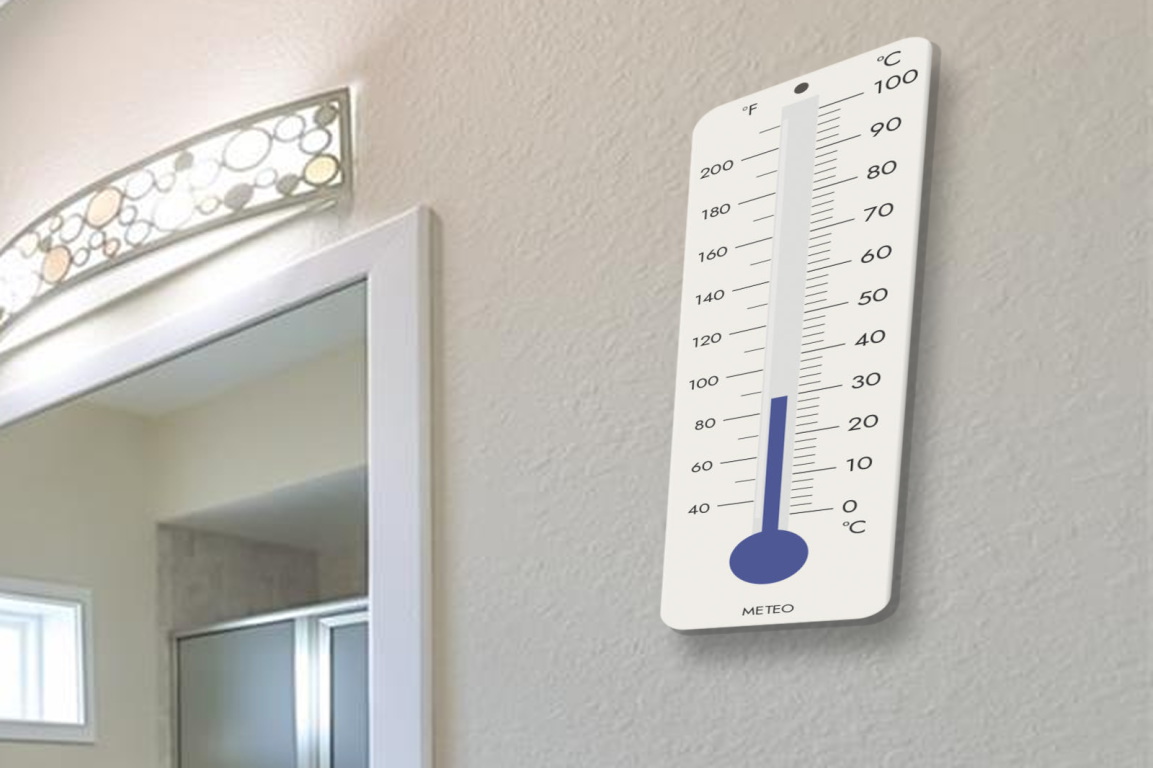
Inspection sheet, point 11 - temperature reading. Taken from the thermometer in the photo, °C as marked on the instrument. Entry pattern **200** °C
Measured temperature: **30** °C
